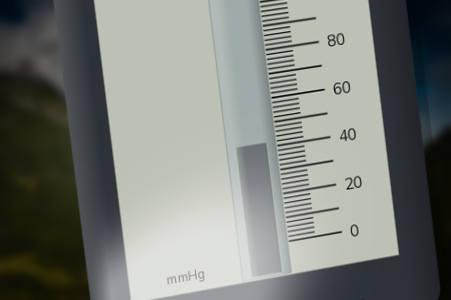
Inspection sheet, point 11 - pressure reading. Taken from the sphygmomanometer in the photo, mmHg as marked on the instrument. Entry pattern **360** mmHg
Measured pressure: **42** mmHg
